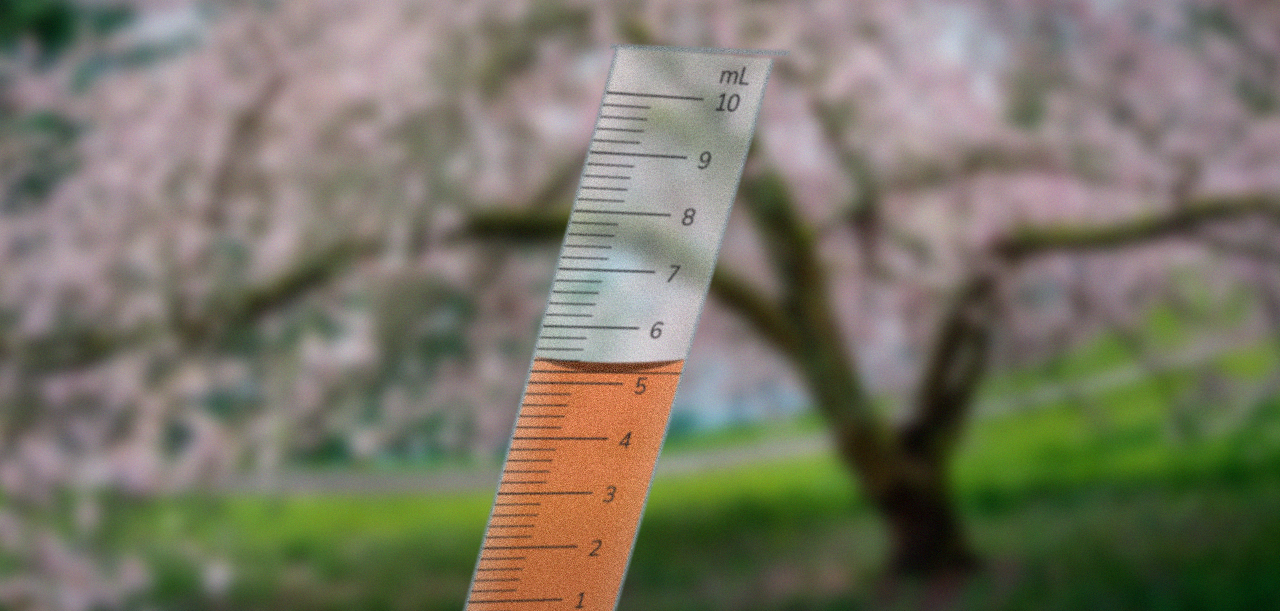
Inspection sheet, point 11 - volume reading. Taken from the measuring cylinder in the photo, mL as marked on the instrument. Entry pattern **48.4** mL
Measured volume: **5.2** mL
